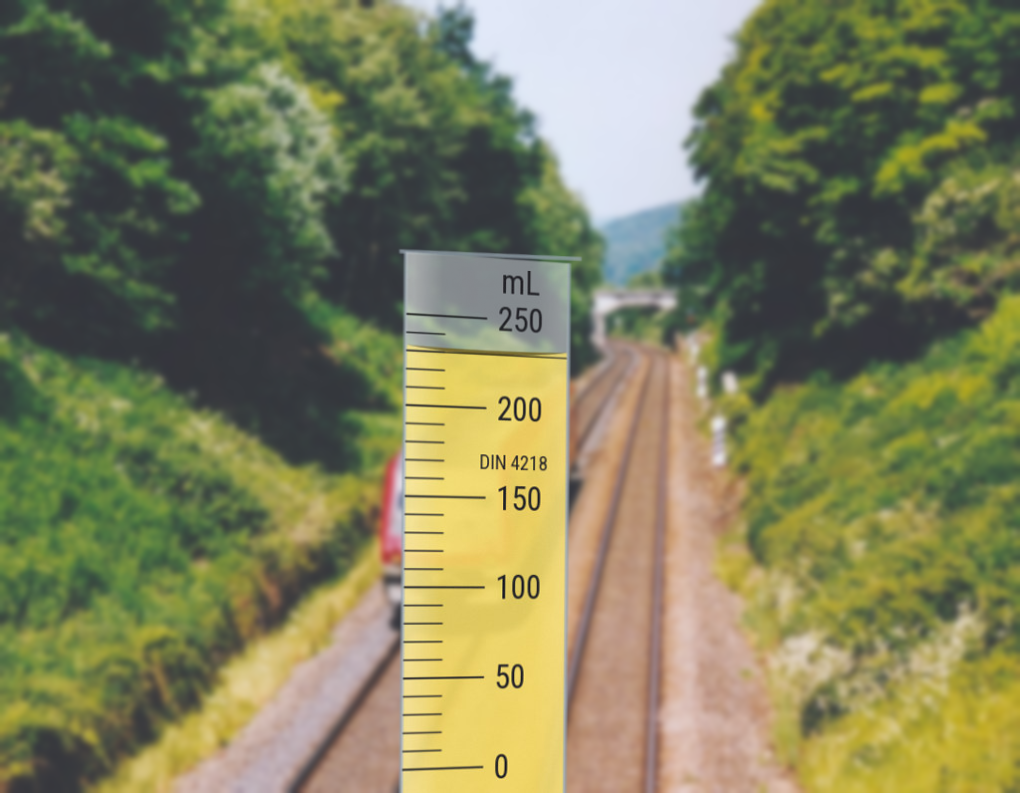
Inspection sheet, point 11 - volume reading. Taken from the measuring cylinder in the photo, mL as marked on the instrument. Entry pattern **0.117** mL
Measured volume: **230** mL
